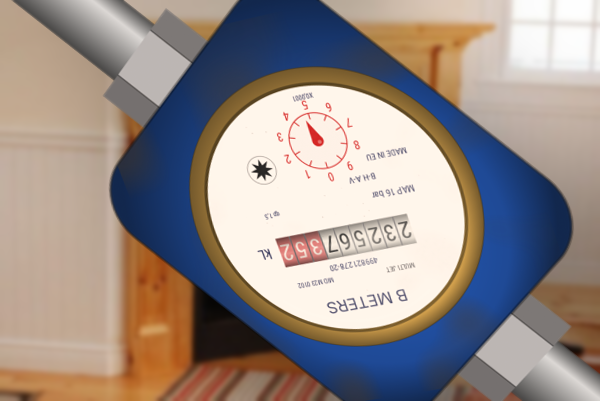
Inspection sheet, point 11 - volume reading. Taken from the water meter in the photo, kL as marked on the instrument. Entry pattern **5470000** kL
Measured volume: **232567.3524** kL
